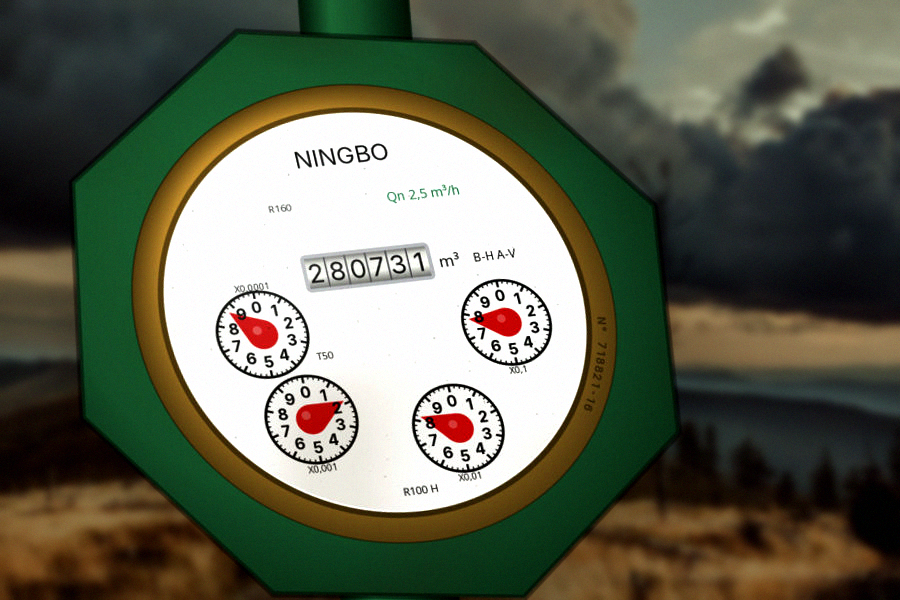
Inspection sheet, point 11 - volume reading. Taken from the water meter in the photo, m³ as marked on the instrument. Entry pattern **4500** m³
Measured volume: **280731.7818** m³
